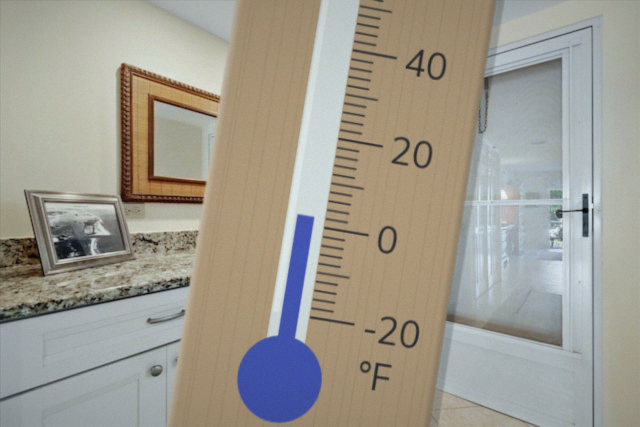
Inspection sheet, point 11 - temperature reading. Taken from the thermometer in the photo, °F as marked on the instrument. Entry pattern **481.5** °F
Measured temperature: **2** °F
